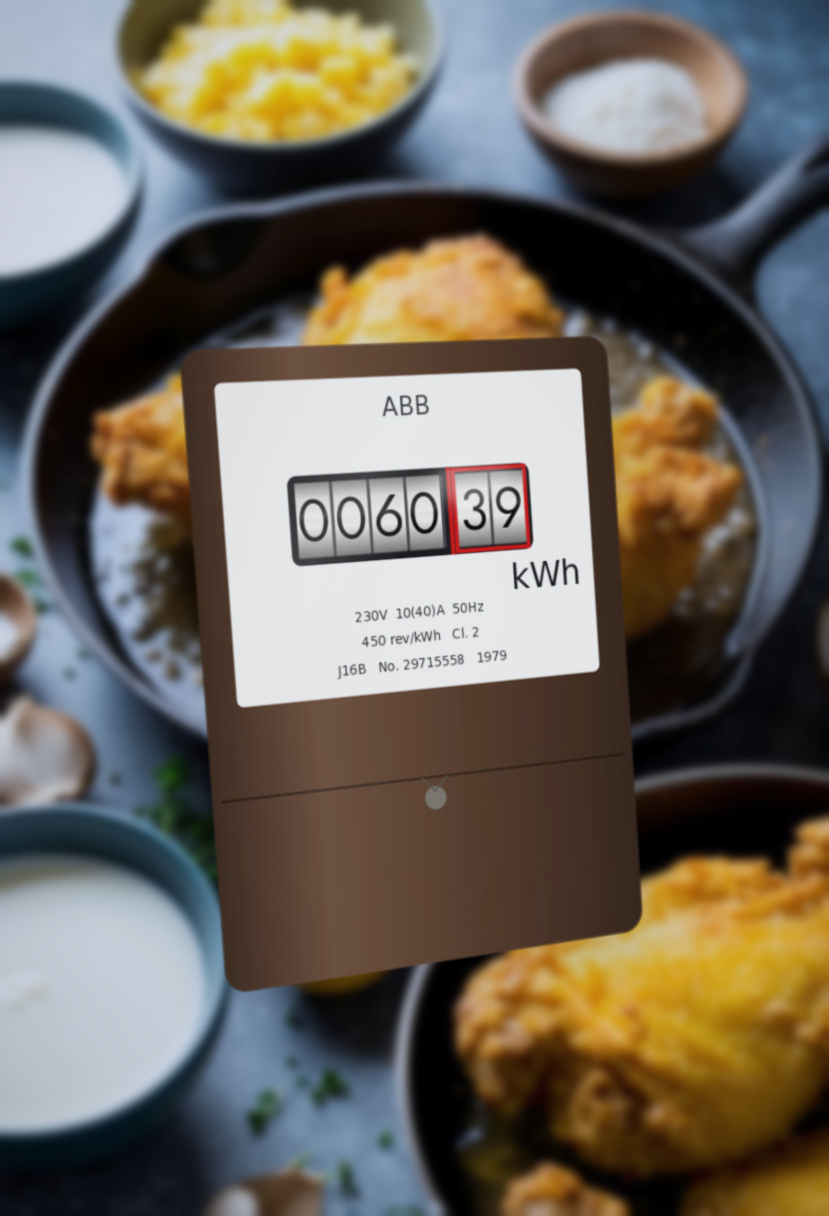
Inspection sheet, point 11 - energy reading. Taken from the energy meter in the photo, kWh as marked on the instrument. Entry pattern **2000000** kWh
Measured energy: **60.39** kWh
